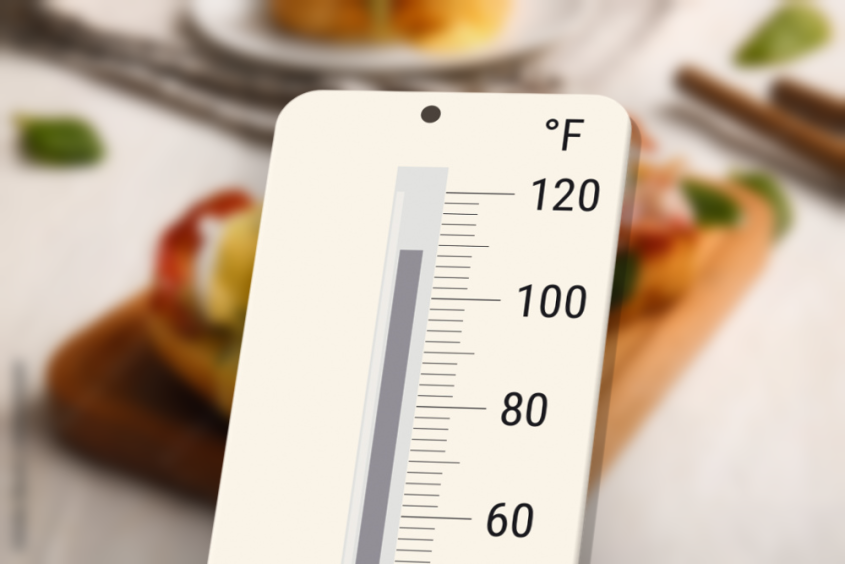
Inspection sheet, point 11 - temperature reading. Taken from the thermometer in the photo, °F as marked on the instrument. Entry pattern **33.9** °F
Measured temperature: **109** °F
